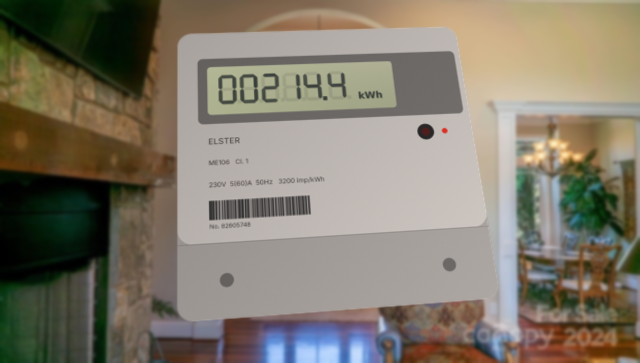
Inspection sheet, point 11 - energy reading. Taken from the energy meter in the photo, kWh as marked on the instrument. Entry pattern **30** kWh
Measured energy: **214.4** kWh
